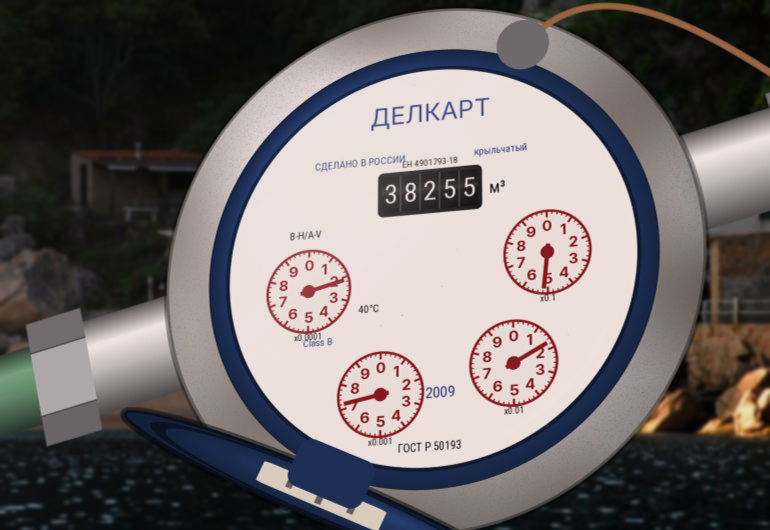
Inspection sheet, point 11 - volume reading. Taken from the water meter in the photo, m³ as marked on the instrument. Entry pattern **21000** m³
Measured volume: **38255.5172** m³
